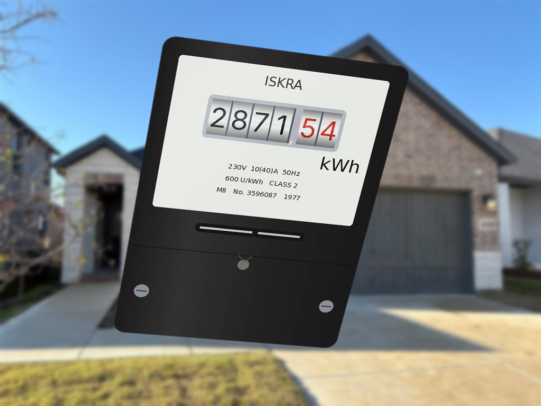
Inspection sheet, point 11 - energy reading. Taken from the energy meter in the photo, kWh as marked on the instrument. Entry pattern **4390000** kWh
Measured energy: **2871.54** kWh
